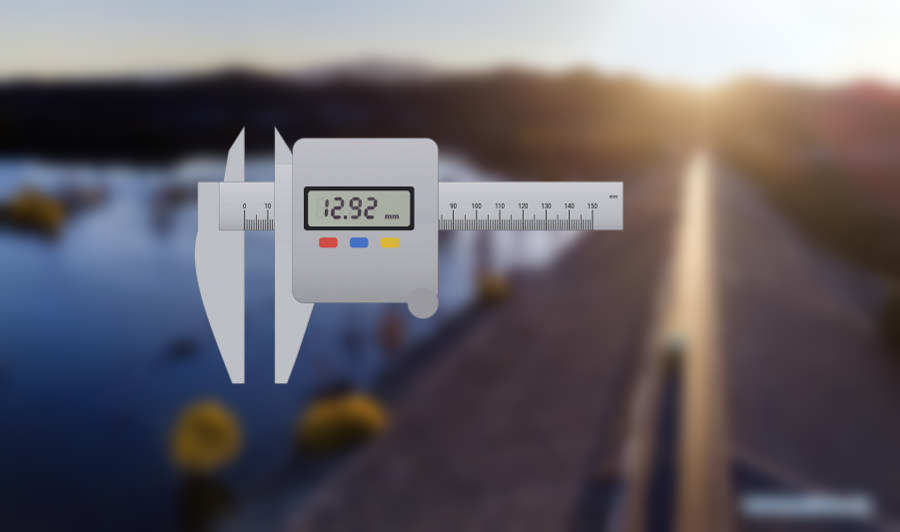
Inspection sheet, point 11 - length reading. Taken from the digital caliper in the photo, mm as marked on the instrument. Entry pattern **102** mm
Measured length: **12.92** mm
